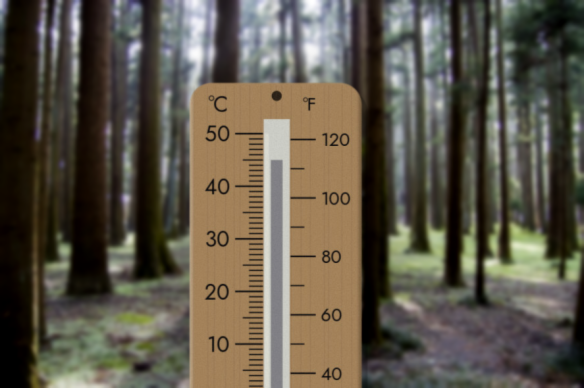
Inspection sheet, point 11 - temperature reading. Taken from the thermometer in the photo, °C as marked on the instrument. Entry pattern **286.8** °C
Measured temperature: **45** °C
